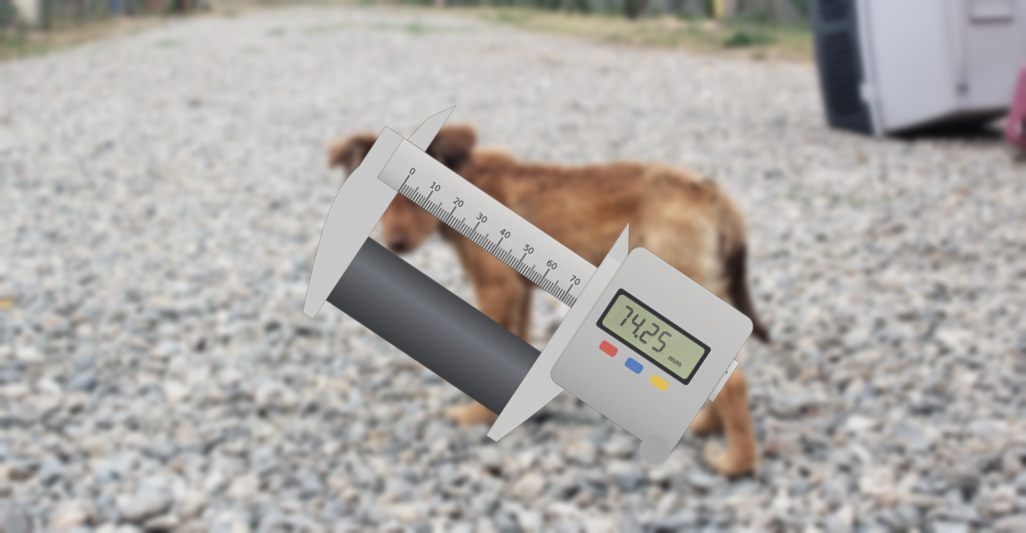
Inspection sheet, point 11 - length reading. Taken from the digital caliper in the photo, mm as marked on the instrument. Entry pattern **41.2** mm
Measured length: **74.25** mm
